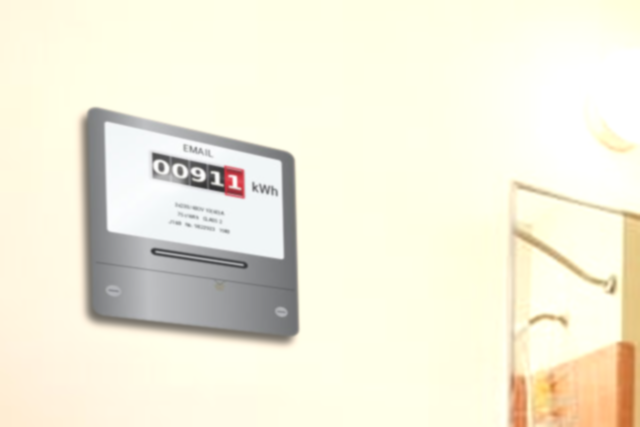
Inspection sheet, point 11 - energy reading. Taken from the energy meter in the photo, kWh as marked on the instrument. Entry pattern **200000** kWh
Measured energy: **91.1** kWh
